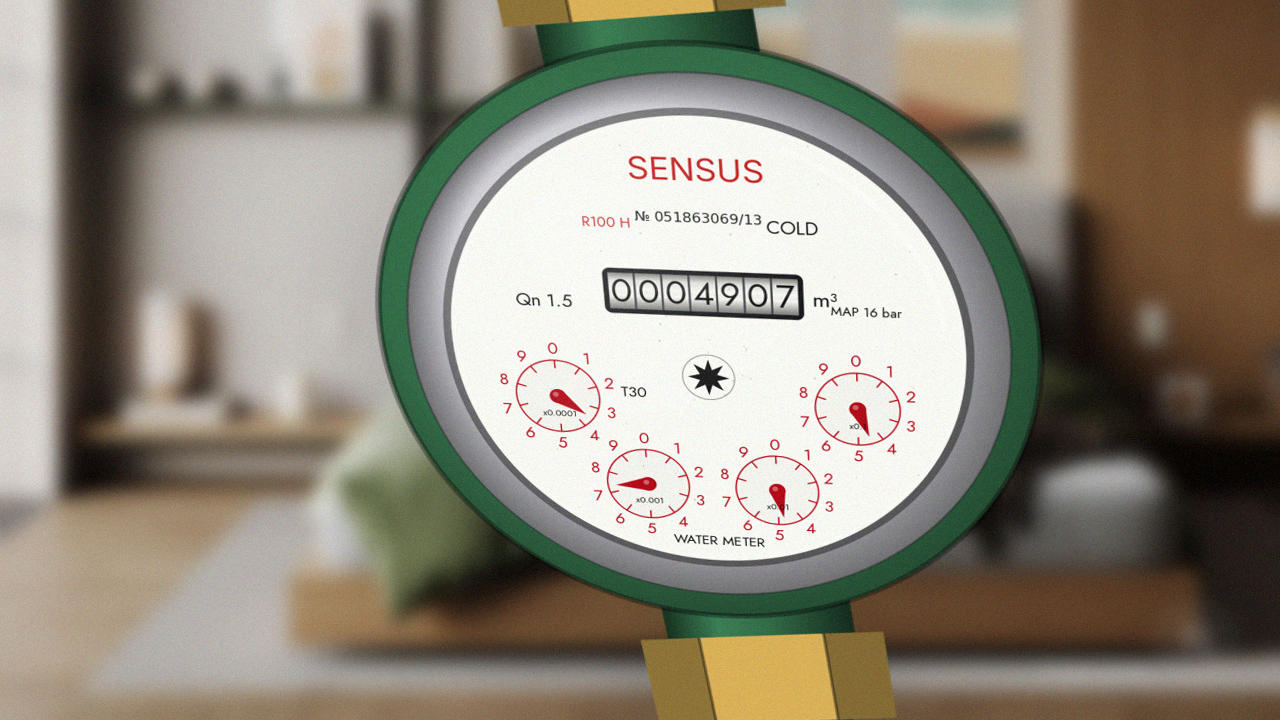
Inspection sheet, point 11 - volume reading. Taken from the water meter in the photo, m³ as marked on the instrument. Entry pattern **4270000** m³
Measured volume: **4907.4473** m³
